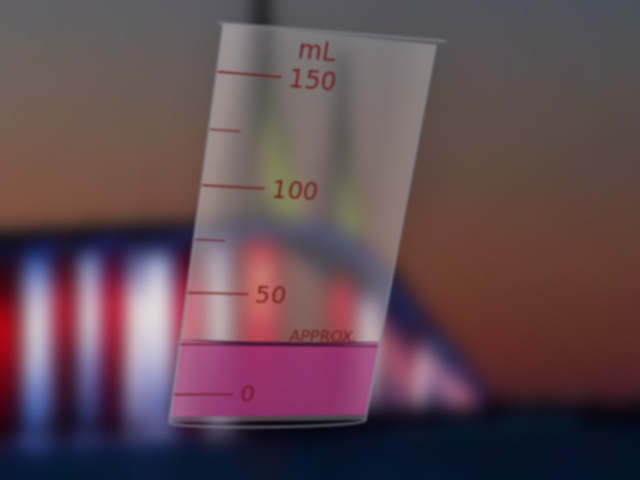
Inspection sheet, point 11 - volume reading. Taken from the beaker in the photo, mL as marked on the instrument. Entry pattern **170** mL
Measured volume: **25** mL
